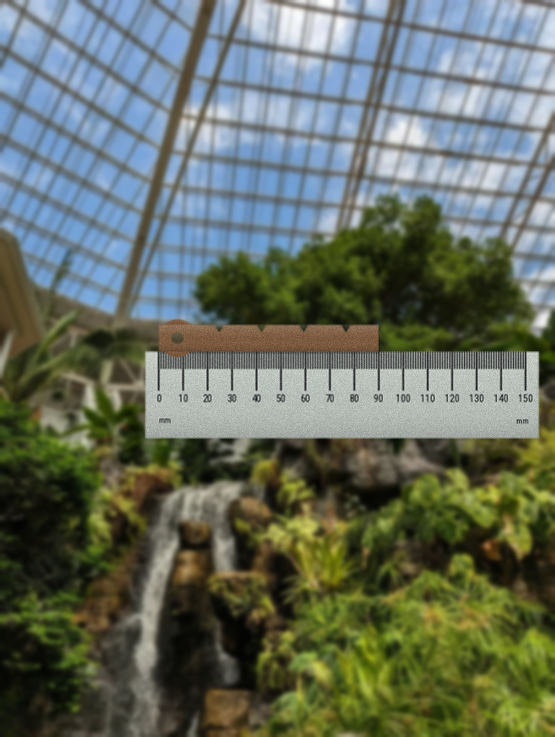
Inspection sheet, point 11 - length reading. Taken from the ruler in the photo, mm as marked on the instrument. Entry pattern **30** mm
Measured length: **90** mm
